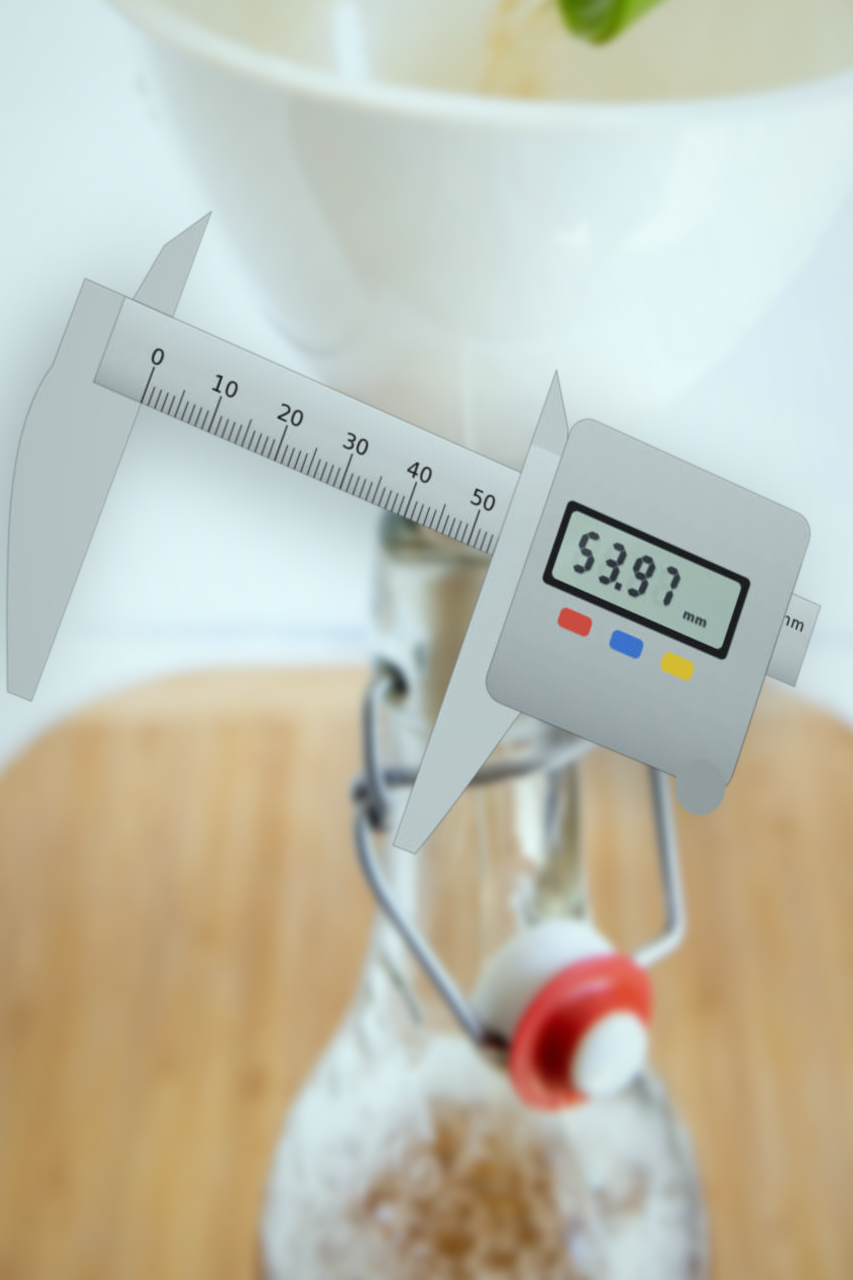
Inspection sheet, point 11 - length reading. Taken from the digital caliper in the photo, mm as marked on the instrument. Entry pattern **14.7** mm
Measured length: **53.97** mm
